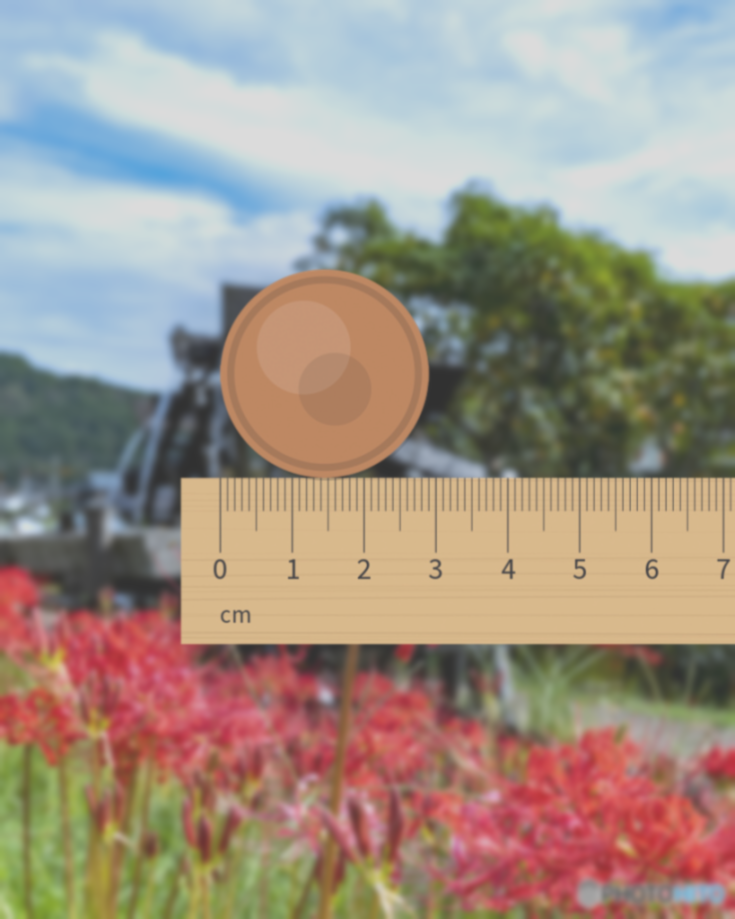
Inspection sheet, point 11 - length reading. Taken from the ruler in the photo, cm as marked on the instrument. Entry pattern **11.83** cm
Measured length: **2.9** cm
